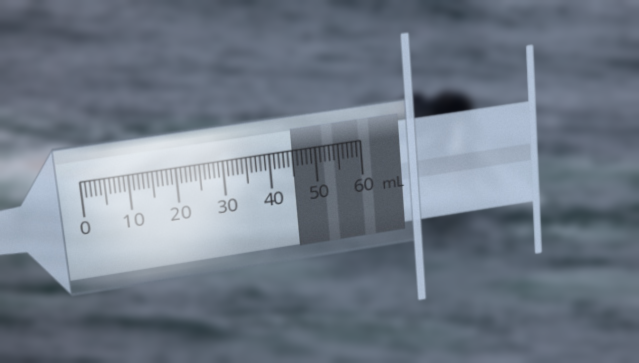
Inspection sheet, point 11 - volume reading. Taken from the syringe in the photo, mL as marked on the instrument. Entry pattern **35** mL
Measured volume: **45** mL
